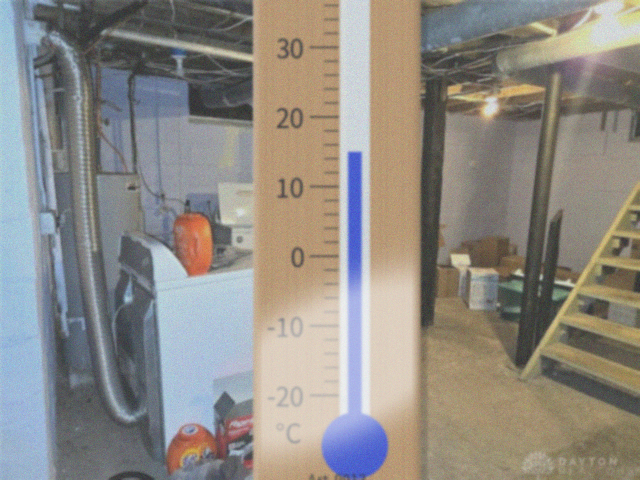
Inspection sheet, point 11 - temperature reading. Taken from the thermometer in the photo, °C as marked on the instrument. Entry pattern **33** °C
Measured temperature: **15** °C
